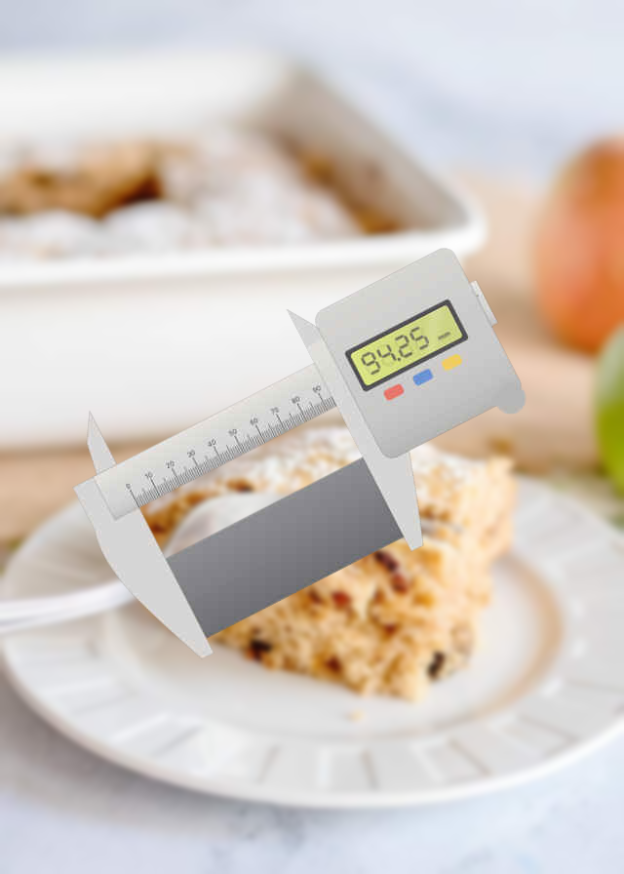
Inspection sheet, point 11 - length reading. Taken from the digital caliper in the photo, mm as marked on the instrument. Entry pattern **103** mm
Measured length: **94.25** mm
